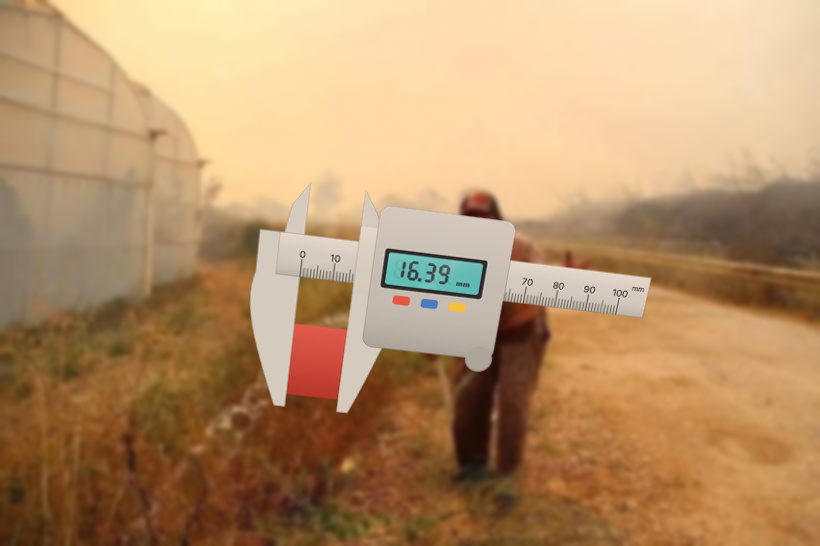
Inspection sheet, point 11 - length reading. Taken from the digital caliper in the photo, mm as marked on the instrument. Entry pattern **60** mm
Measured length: **16.39** mm
